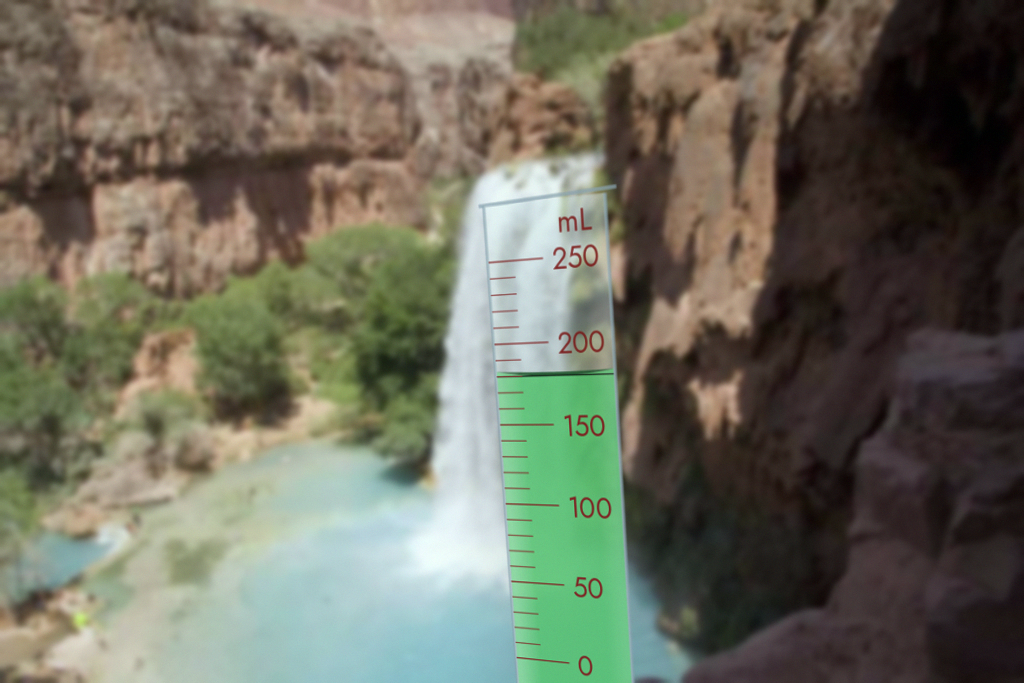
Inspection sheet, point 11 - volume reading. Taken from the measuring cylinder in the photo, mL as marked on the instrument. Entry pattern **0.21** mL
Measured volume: **180** mL
